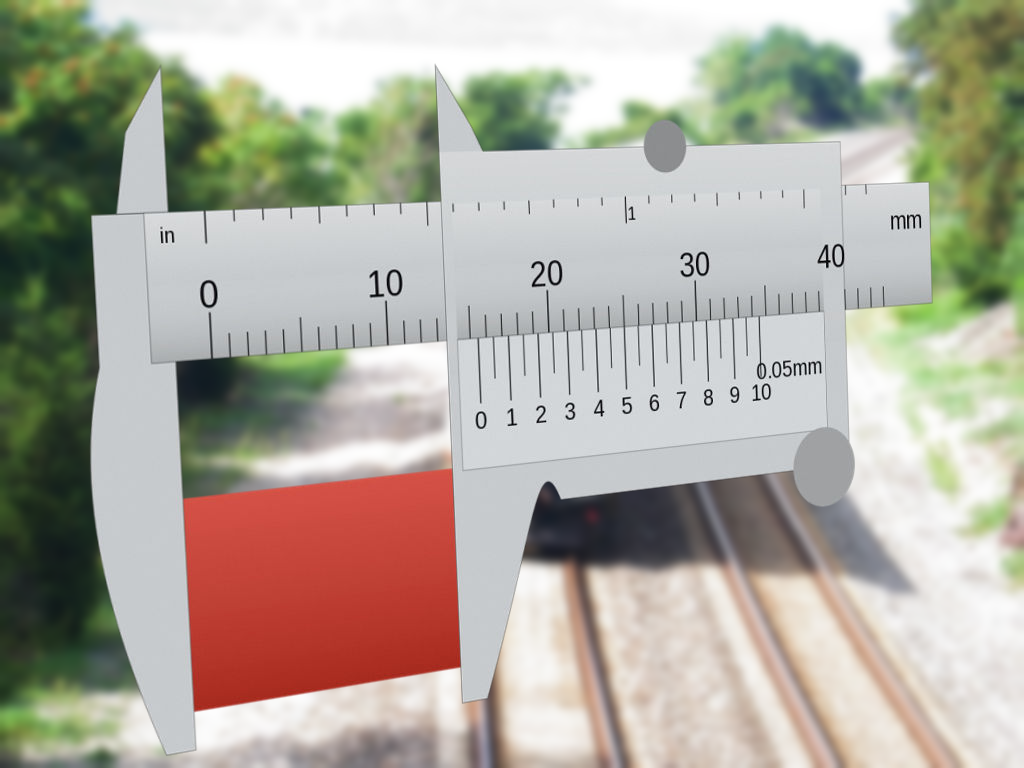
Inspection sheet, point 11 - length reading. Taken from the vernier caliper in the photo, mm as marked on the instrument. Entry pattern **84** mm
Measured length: **15.5** mm
